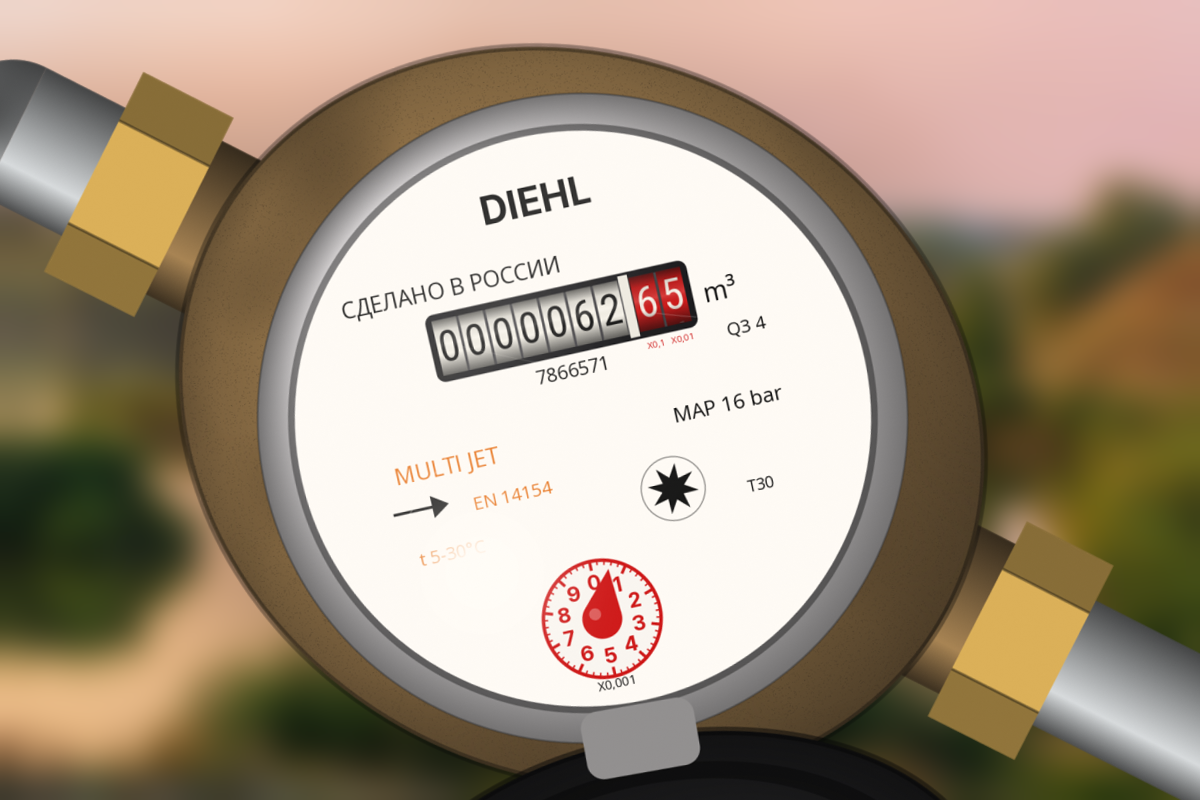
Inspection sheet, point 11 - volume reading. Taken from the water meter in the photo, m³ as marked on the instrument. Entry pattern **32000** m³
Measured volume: **62.650** m³
